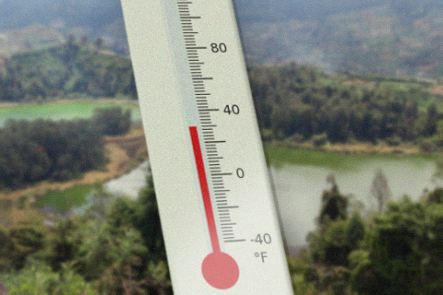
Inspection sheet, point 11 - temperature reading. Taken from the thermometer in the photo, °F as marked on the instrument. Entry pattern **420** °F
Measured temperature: **30** °F
